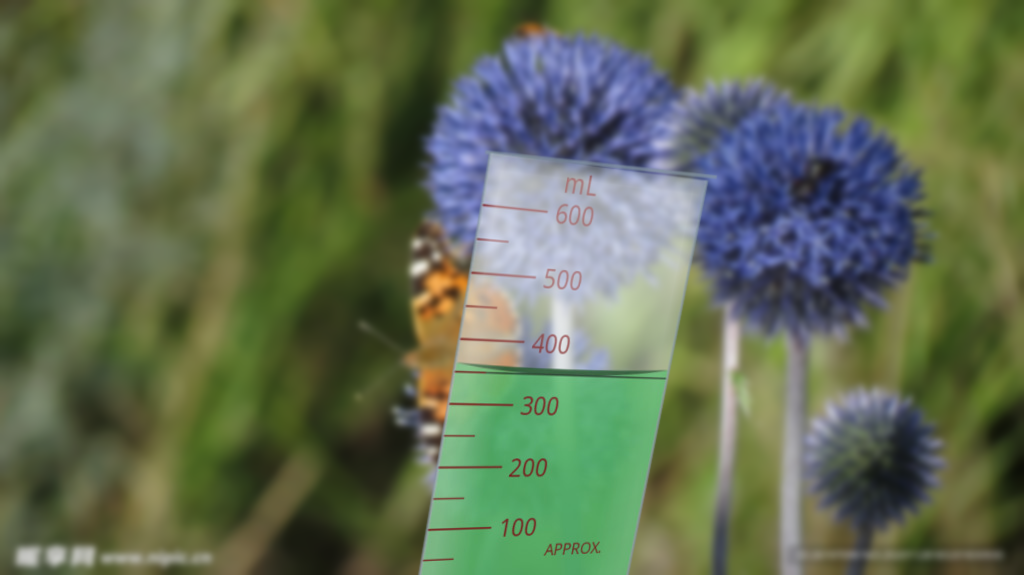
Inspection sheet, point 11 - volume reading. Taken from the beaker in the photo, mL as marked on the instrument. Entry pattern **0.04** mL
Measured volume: **350** mL
